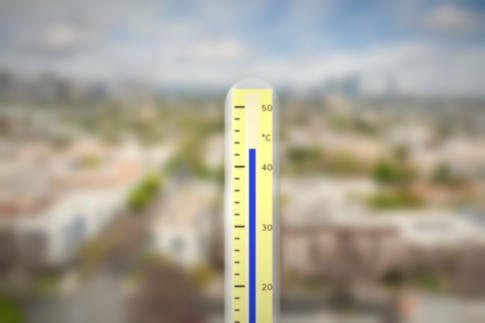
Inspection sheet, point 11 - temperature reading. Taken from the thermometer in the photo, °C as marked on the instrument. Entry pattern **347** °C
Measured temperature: **43** °C
